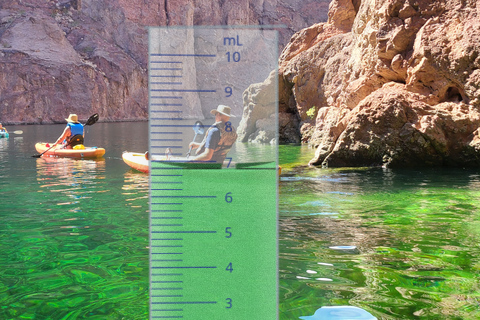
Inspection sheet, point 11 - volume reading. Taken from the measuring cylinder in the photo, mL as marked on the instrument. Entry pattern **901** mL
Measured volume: **6.8** mL
